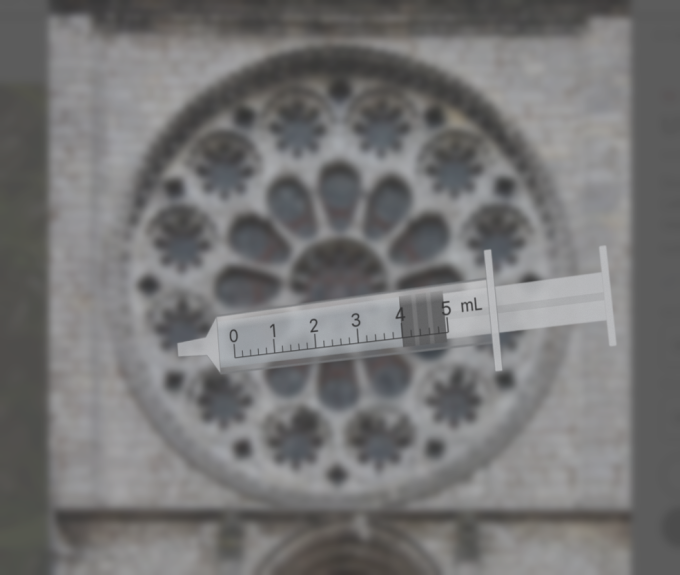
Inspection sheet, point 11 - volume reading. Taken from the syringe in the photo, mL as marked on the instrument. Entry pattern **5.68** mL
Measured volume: **4** mL
